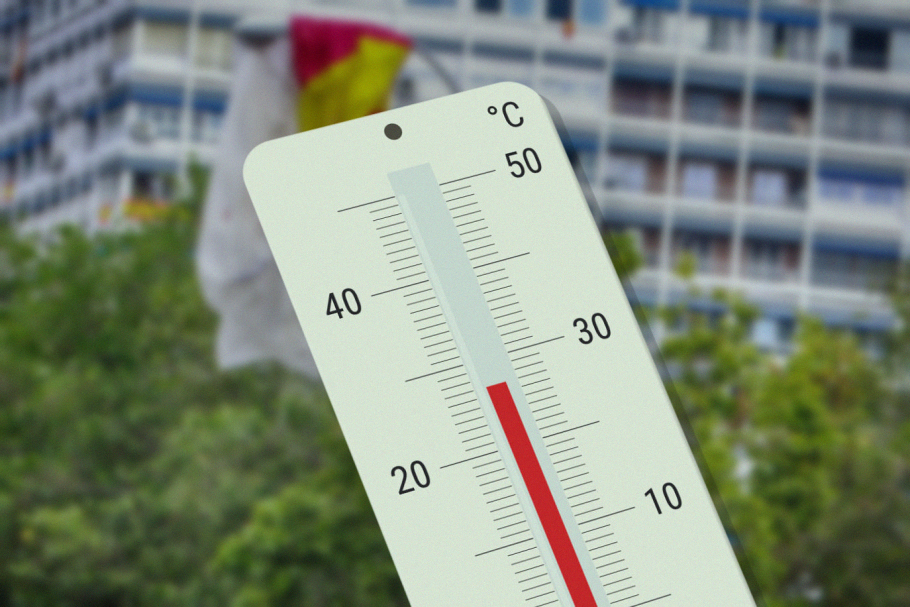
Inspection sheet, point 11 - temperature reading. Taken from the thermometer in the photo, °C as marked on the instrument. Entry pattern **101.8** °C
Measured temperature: **27** °C
